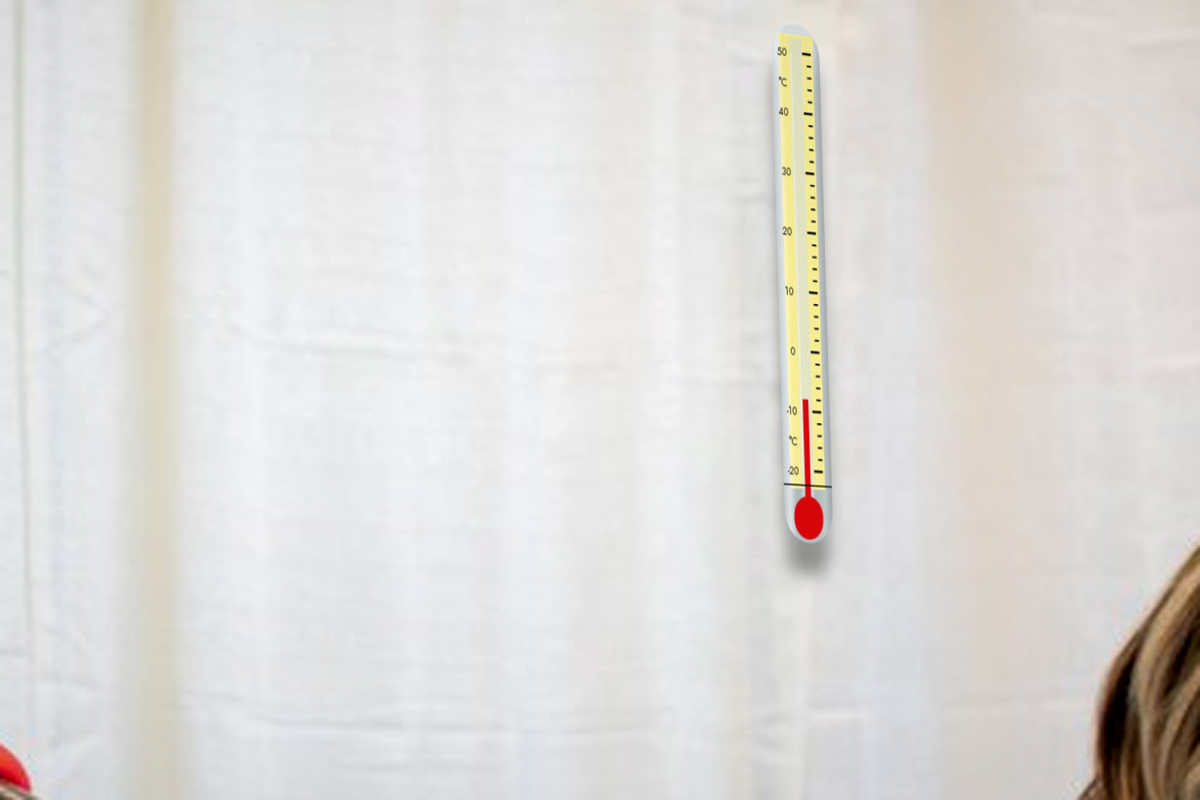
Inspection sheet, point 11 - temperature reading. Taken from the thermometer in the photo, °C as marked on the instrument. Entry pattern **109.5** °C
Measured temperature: **-8** °C
